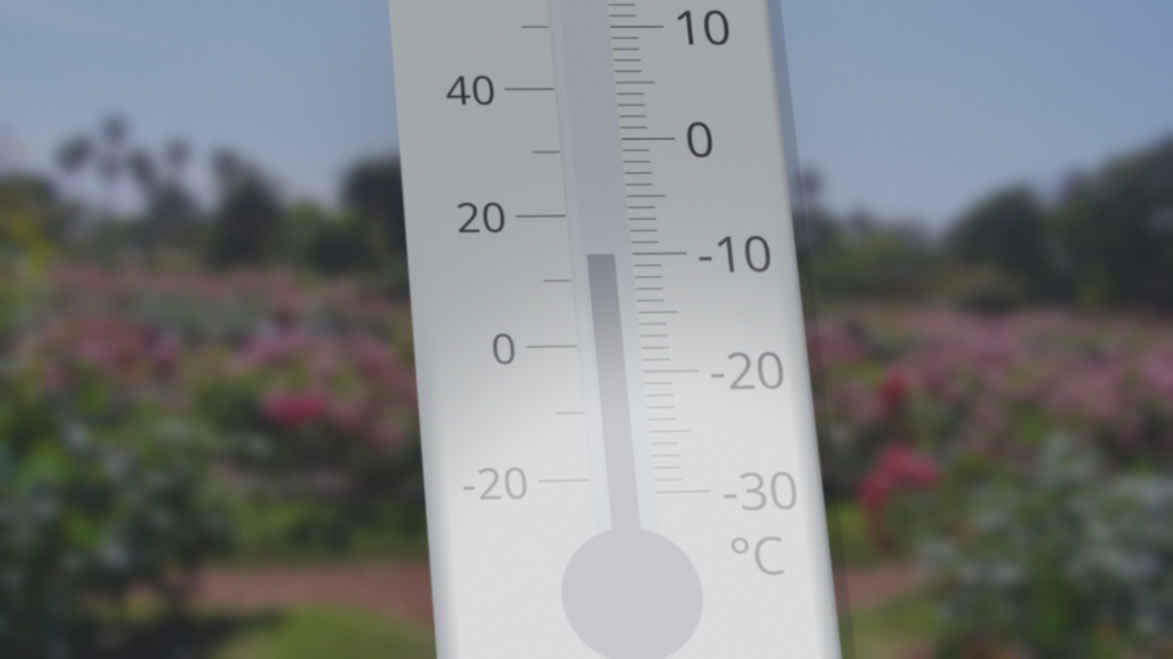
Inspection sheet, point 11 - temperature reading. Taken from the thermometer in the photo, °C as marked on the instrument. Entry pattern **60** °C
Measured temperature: **-10** °C
